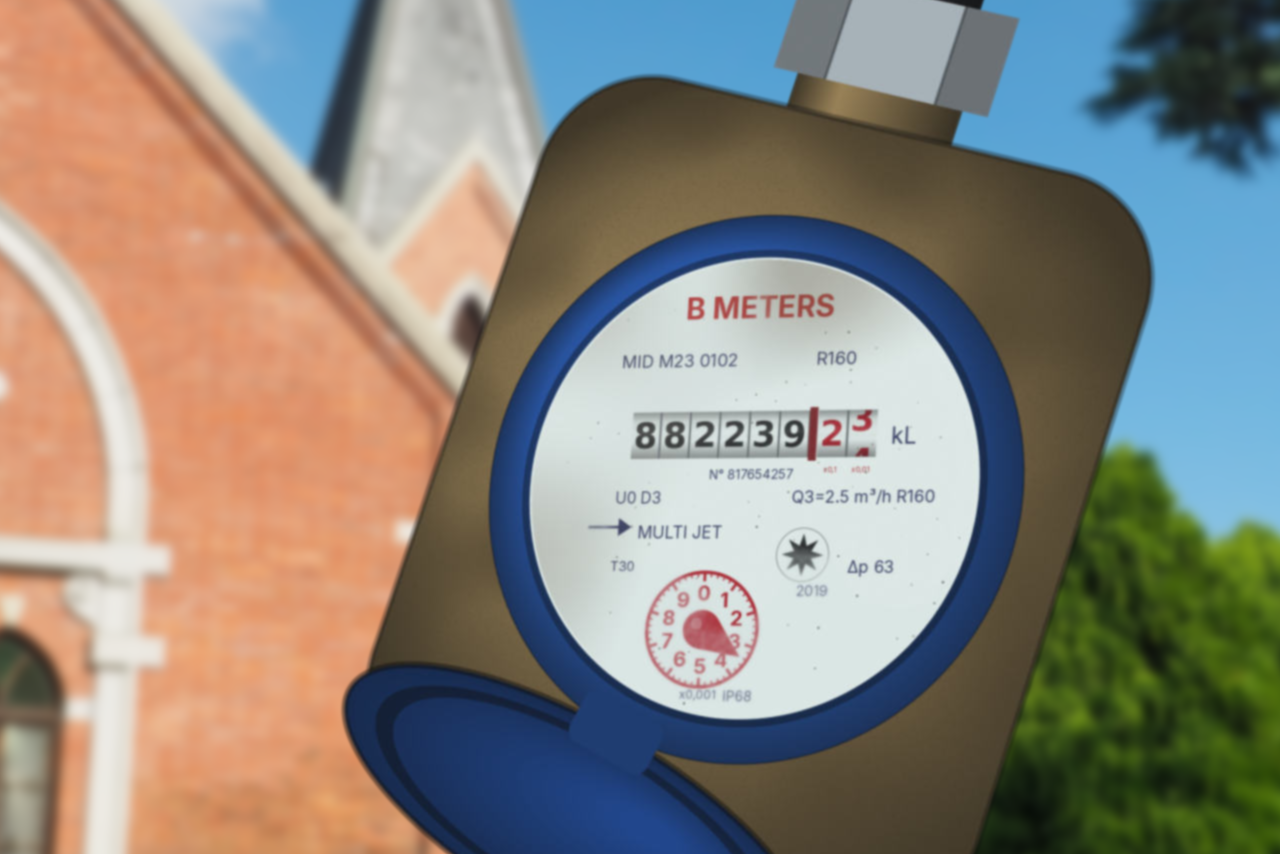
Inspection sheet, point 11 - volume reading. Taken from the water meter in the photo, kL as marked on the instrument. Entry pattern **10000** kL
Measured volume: **882239.233** kL
